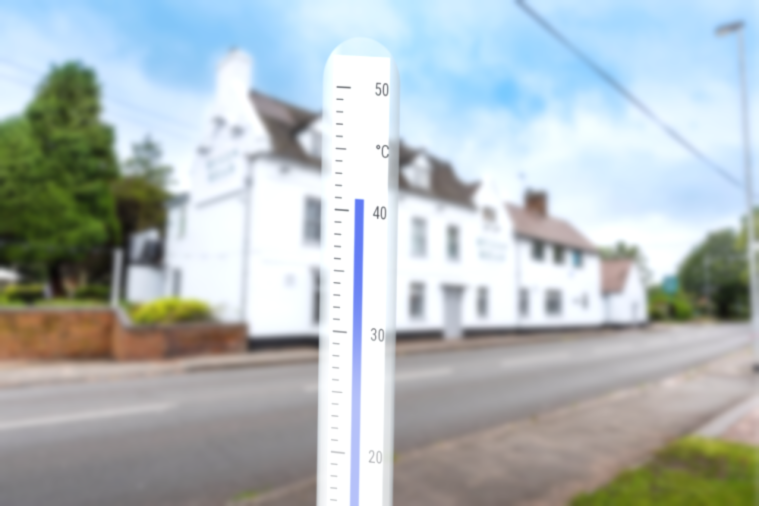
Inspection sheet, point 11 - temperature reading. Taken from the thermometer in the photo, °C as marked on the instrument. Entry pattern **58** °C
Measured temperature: **41** °C
